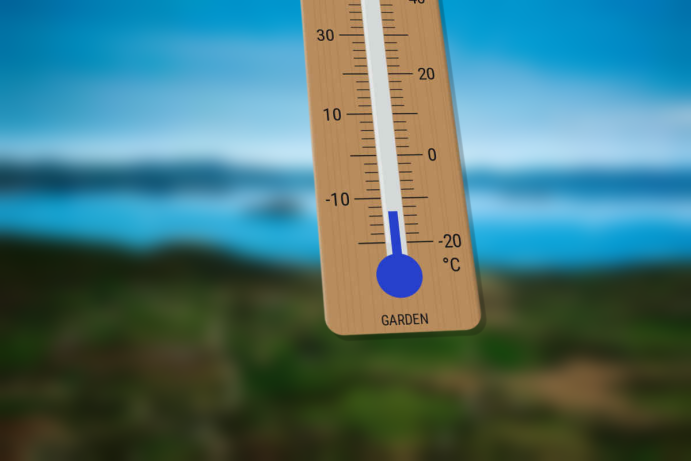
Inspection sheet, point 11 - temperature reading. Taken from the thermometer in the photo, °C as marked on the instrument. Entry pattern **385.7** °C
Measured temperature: **-13** °C
